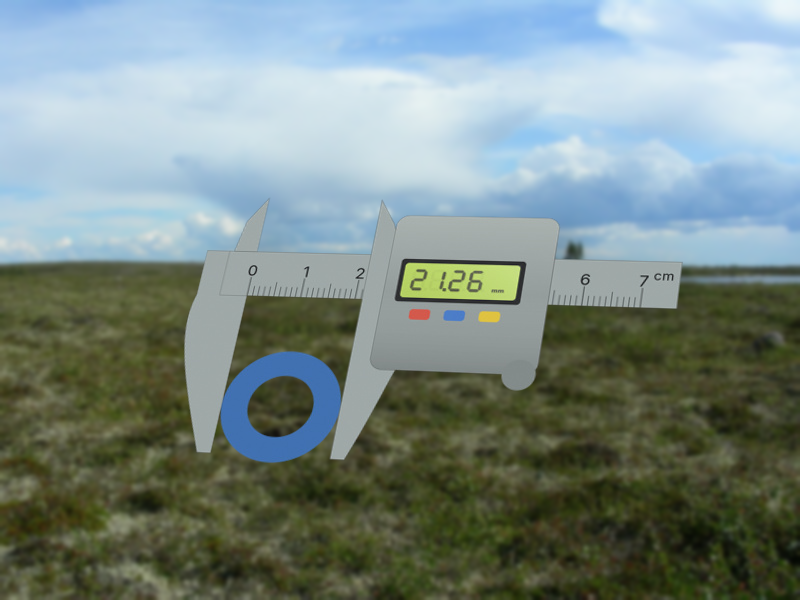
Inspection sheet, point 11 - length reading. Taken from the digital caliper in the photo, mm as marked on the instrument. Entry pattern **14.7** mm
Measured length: **21.26** mm
